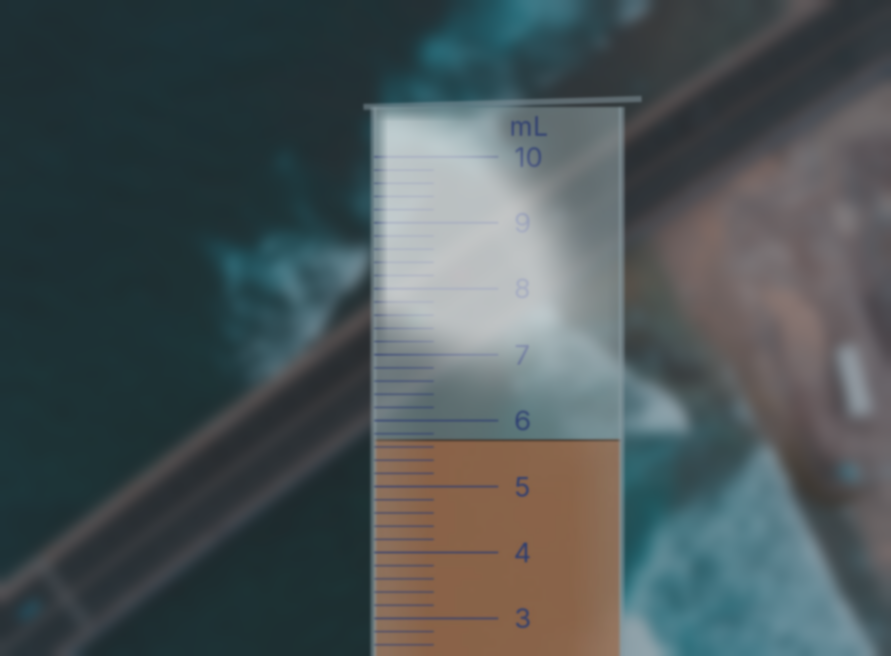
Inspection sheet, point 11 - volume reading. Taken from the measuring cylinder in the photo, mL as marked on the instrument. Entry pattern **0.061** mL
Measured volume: **5.7** mL
